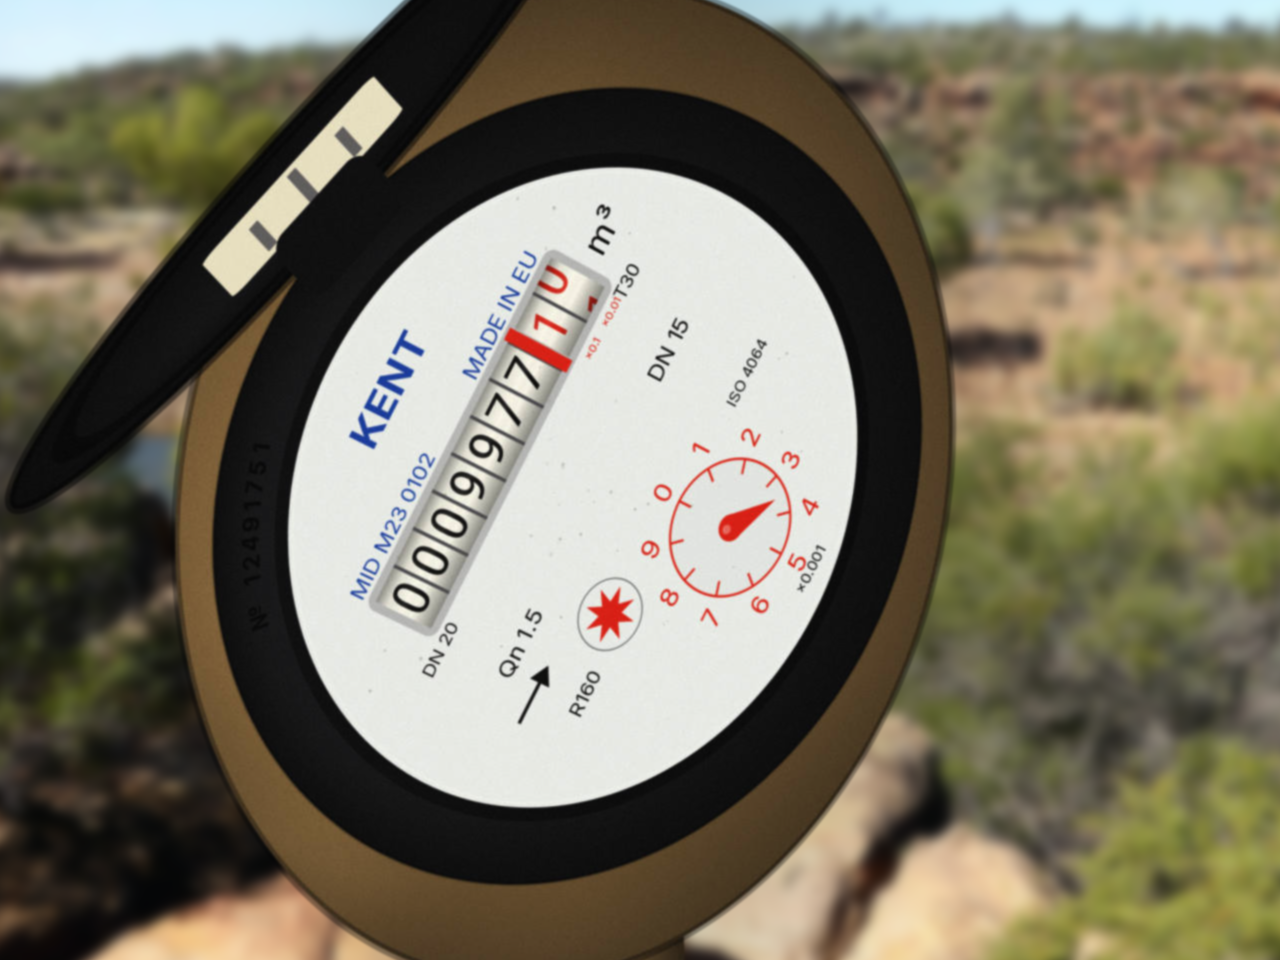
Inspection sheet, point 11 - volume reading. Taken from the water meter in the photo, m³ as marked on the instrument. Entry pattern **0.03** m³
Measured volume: **9977.103** m³
